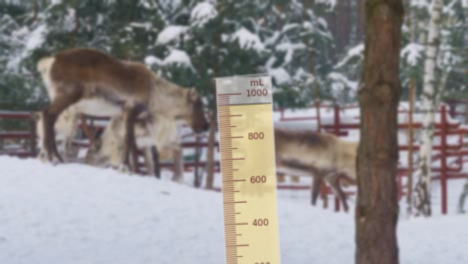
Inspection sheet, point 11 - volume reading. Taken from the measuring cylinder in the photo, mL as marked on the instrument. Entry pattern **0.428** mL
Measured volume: **950** mL
